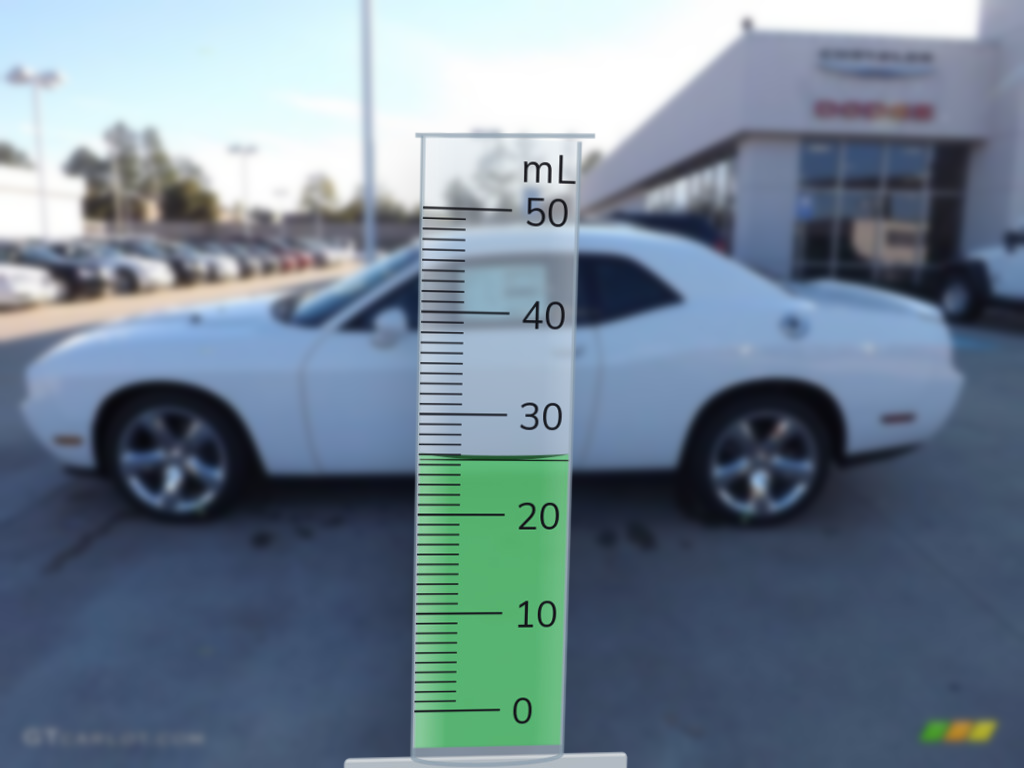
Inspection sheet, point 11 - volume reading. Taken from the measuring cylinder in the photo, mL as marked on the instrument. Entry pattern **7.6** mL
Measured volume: **25.5** mL
